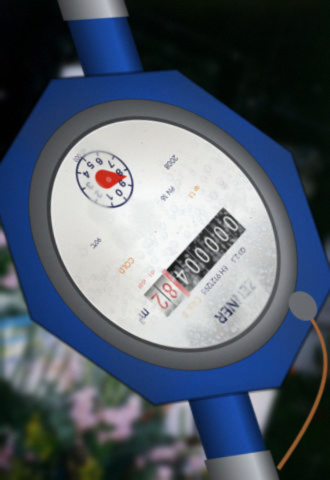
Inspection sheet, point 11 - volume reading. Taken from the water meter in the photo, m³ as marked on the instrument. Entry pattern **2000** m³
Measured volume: **4.828** m³
